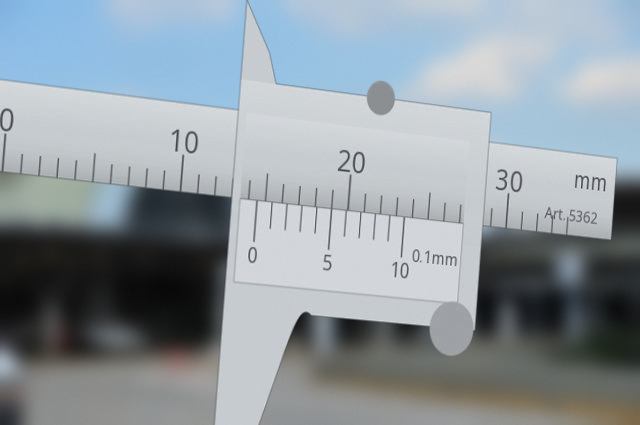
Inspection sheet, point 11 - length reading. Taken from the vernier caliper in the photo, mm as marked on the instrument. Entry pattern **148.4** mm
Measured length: **14.5** mm
